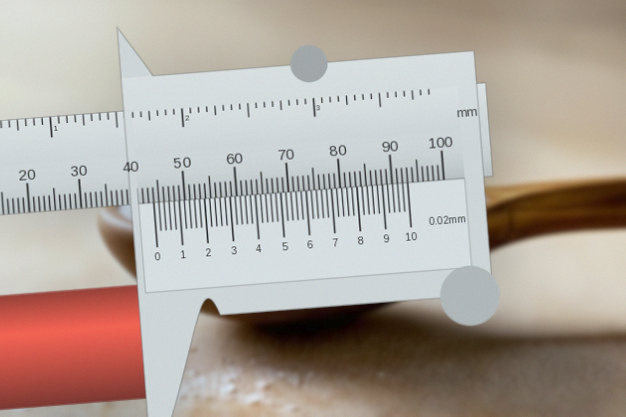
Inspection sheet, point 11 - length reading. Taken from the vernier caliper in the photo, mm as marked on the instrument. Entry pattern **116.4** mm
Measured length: **44.0** mm
